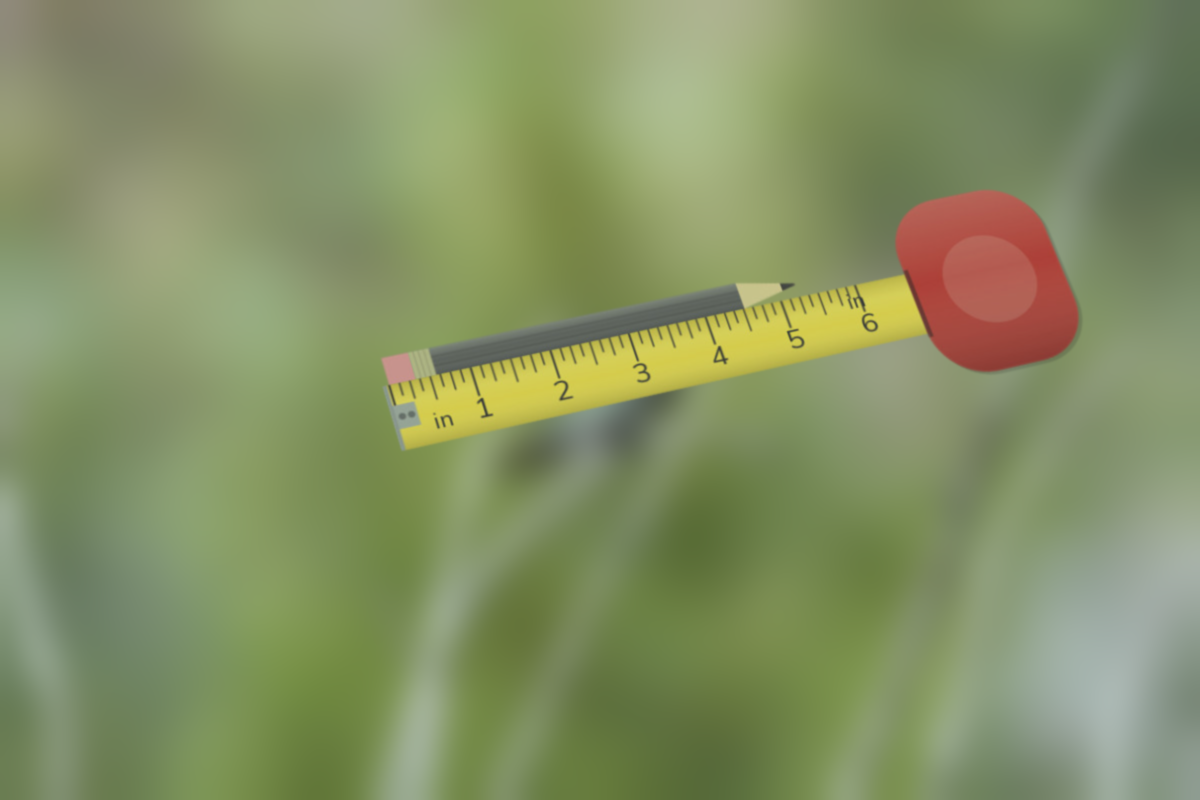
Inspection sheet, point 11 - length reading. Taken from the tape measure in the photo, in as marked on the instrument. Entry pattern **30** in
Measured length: **5.25** in
